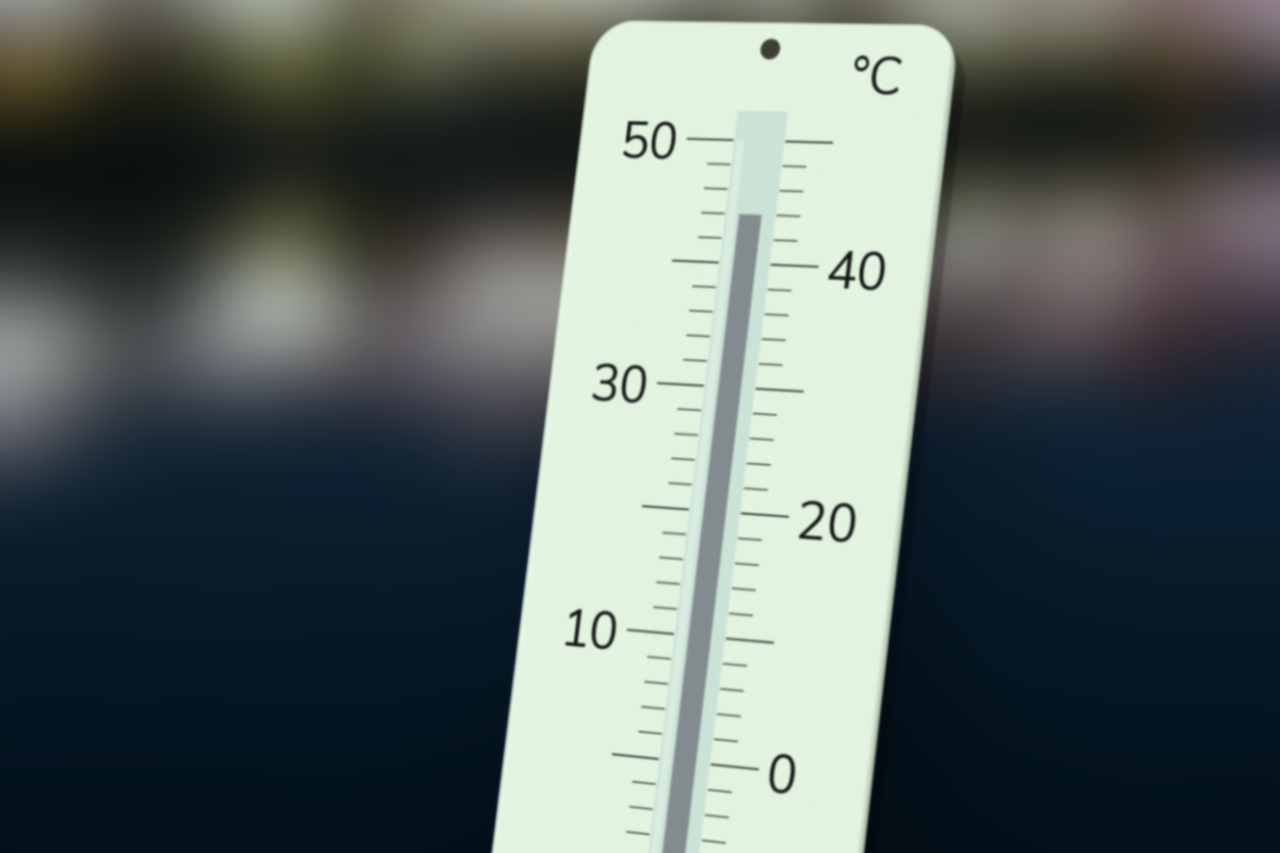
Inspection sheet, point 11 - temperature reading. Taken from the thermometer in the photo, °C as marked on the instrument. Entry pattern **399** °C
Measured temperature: **44** °C
